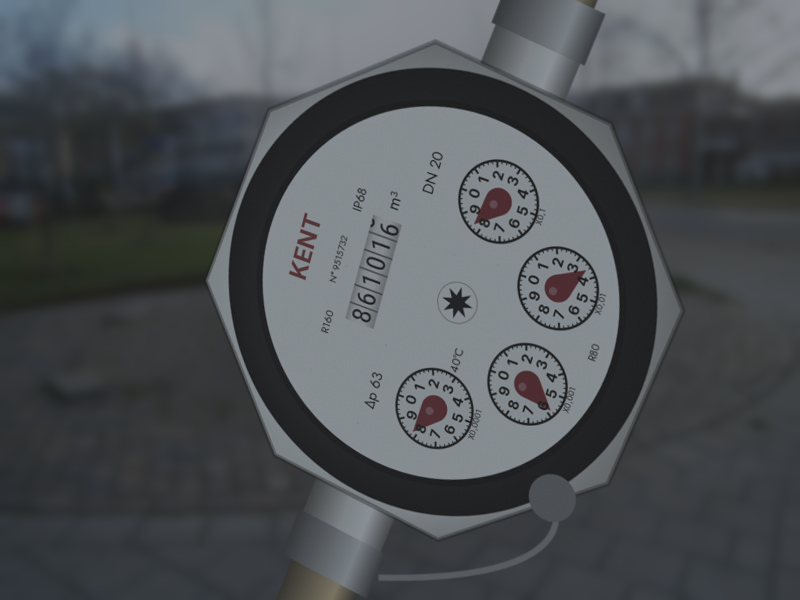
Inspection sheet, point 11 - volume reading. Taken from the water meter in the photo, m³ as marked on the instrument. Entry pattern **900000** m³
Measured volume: **861015.8358** m³
